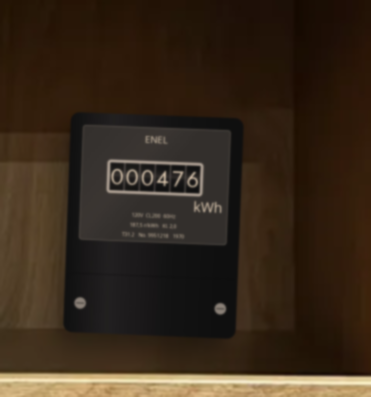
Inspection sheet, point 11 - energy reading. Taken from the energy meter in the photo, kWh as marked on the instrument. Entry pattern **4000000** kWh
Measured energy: **476** kWh
